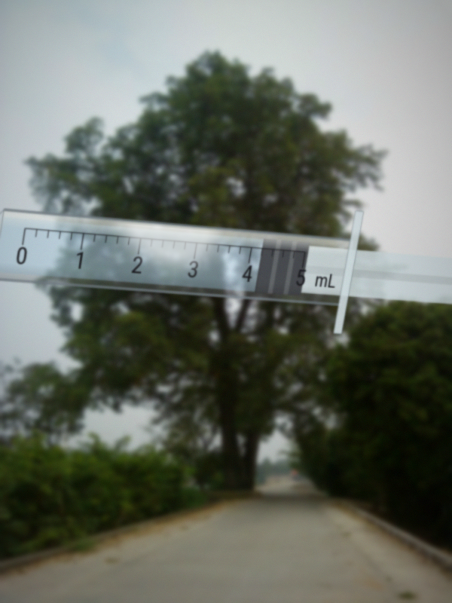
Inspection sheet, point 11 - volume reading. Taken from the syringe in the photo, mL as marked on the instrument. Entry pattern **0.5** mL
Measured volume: **4.2** mL
